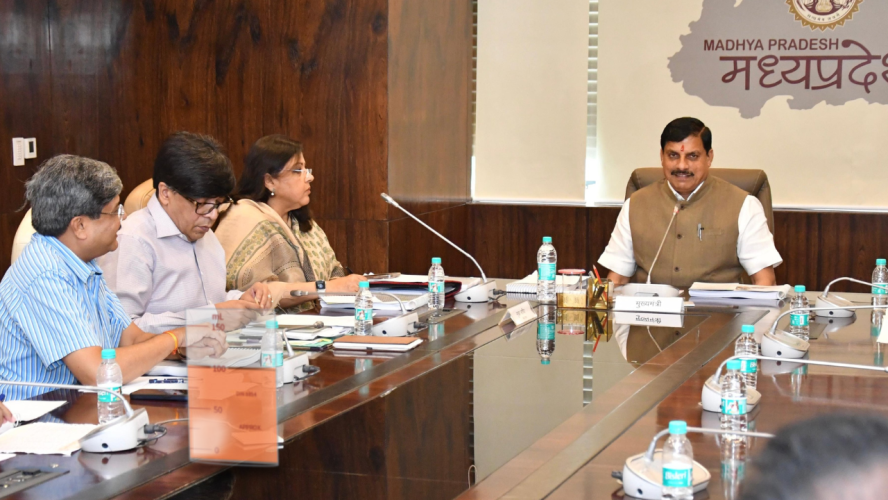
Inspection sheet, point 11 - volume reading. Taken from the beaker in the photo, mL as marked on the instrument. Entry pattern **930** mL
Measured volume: **100** mL
